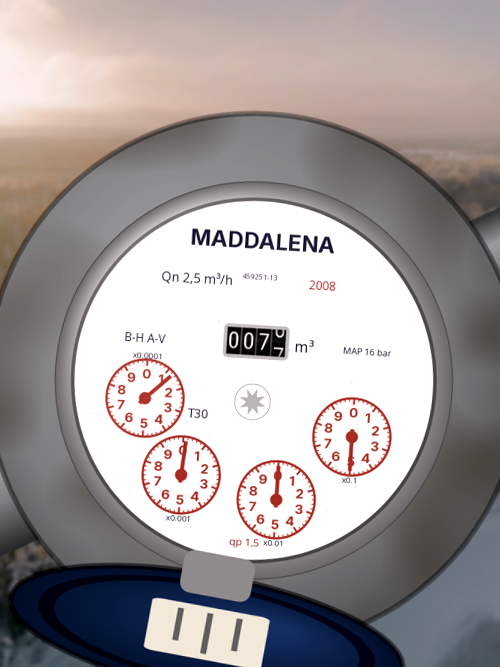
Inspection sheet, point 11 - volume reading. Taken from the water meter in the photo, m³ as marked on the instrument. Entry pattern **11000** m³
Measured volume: **76.5001** m³
